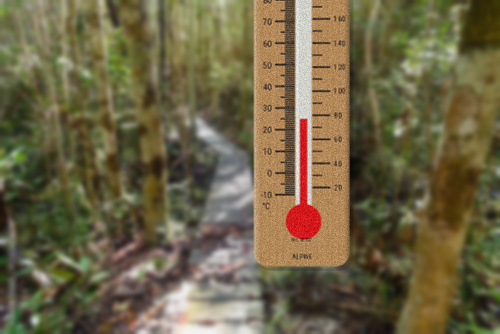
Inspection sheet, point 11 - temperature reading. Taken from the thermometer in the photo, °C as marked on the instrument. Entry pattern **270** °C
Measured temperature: **25** °C
